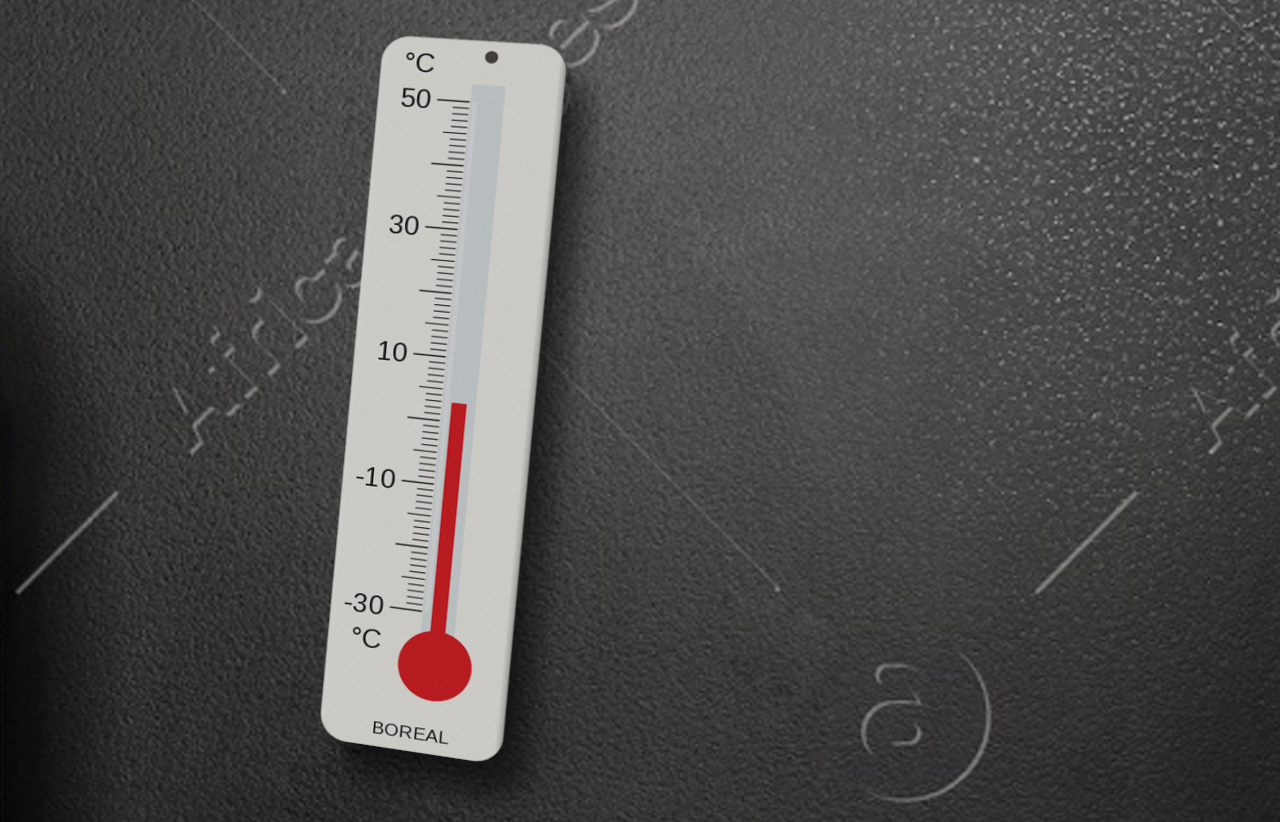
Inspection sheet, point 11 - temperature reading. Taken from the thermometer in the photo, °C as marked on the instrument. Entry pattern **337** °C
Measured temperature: **3** °C
